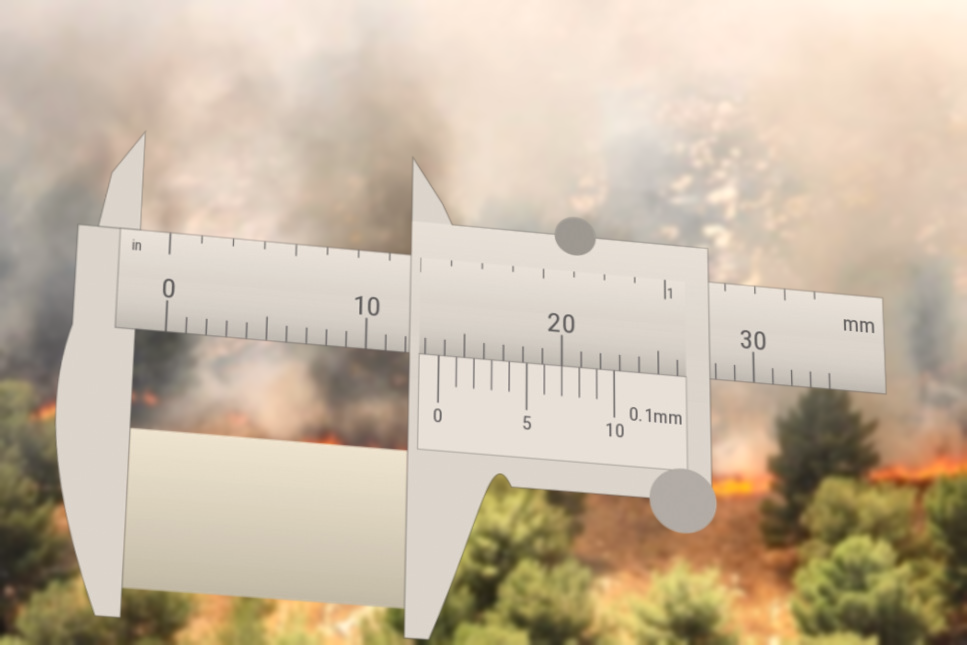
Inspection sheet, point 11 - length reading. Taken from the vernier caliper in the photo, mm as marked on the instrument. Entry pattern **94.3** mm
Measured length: **13.7** mm
